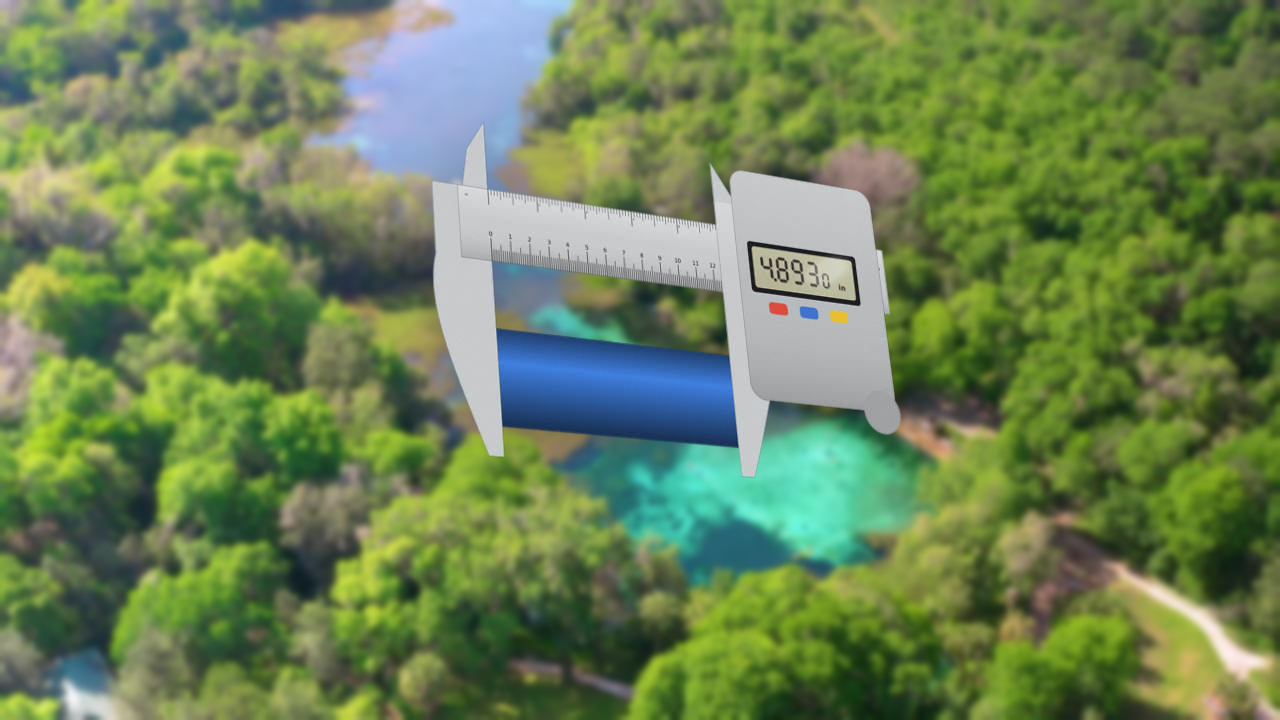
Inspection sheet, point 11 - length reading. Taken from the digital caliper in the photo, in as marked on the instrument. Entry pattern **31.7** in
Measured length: **4.8930** in
